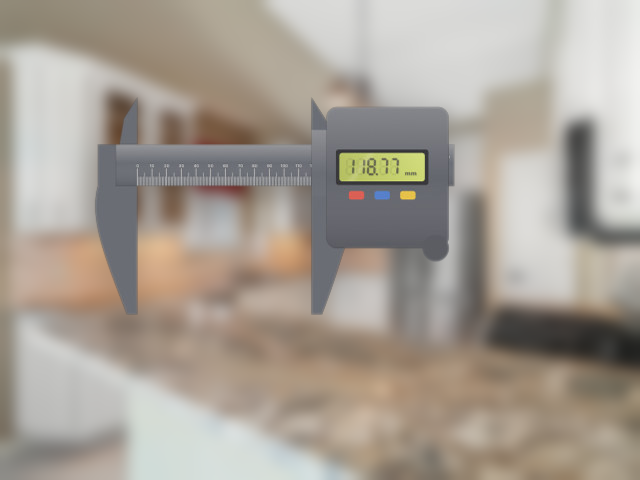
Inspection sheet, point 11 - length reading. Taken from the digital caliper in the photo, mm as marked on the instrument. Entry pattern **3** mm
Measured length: **118.77** mm
